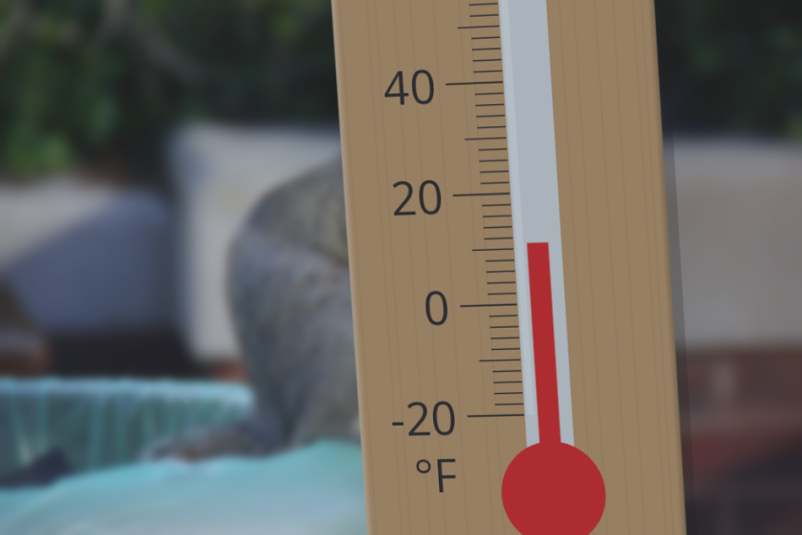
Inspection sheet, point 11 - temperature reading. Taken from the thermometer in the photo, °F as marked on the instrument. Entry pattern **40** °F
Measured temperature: **11** °F
